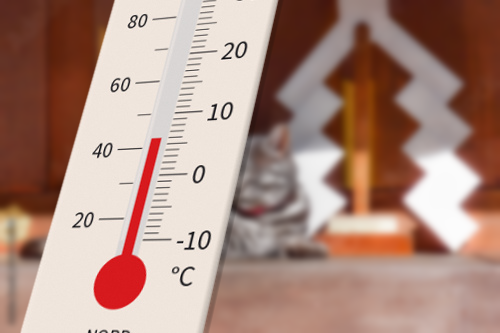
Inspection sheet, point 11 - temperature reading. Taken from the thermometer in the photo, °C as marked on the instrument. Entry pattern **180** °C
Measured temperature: **6** °C
